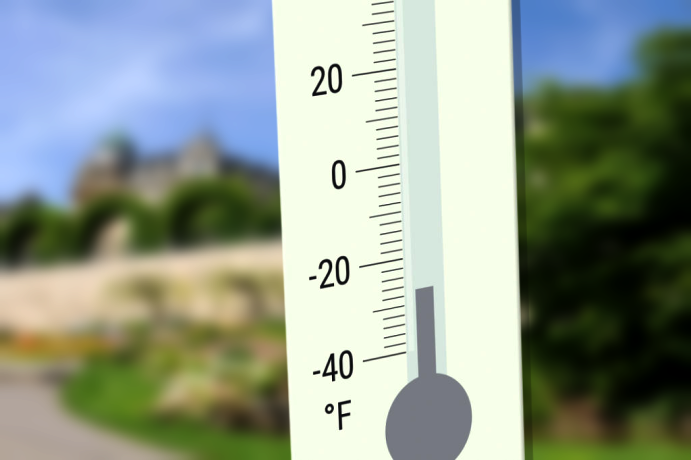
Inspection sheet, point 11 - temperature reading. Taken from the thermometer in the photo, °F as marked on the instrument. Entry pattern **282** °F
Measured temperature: **-27** °F
